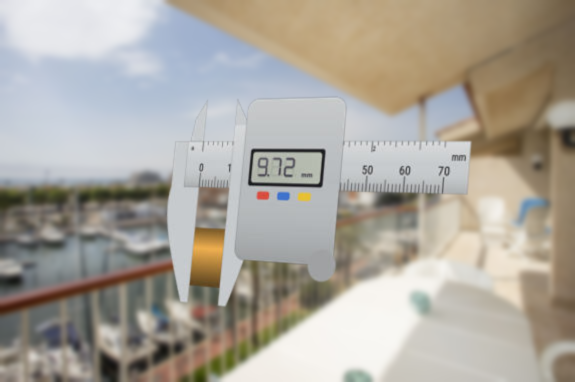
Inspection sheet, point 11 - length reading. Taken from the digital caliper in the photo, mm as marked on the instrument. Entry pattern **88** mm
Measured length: **9.72** mm
